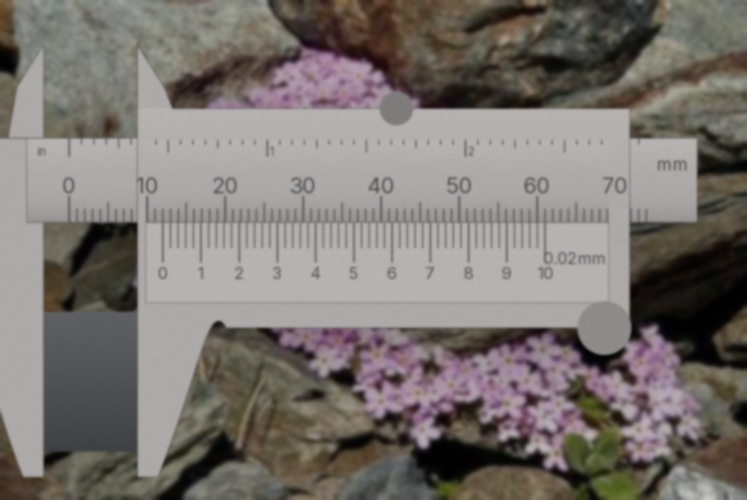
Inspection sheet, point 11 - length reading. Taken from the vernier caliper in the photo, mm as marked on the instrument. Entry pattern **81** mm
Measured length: **12.0** mm
